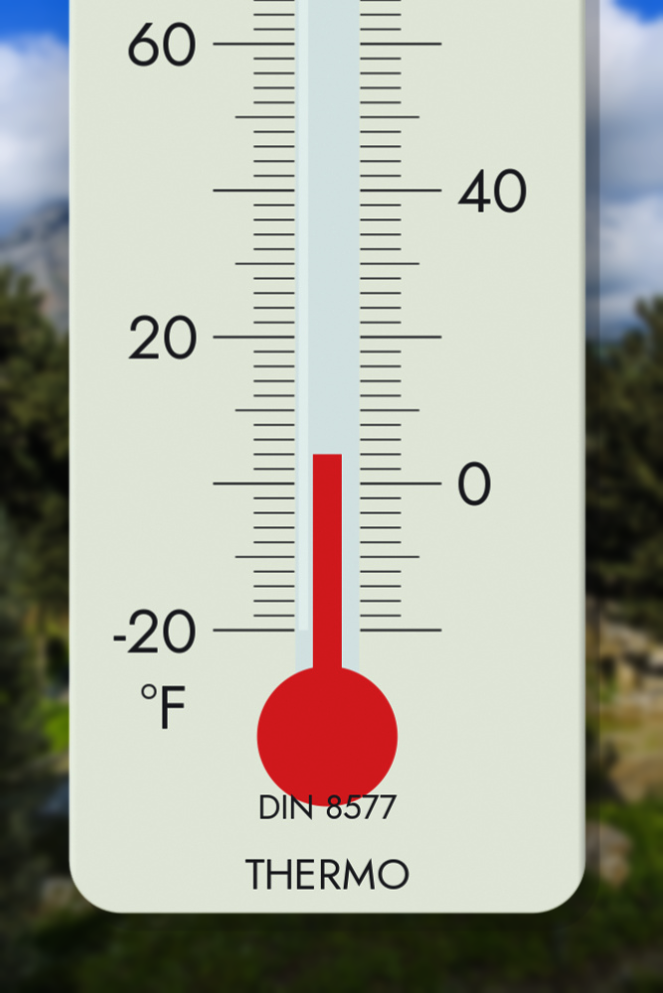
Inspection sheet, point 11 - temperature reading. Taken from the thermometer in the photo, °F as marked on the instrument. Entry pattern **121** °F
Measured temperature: **4** °F
